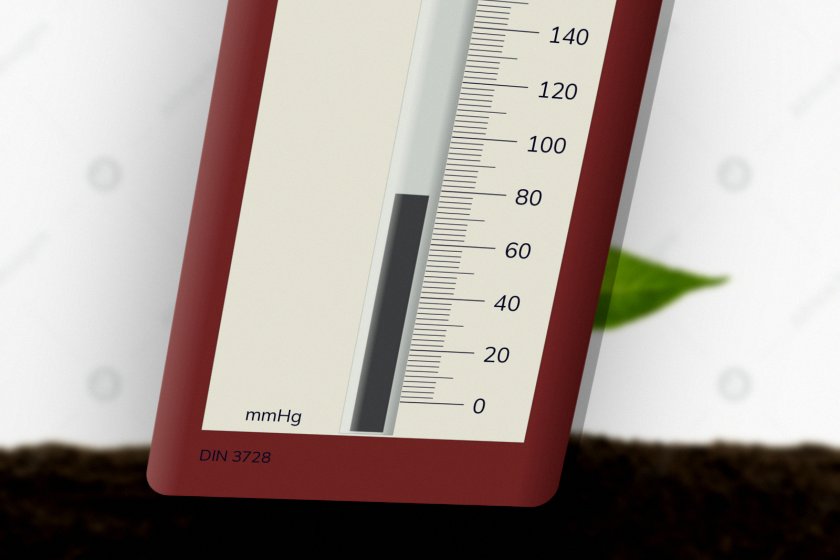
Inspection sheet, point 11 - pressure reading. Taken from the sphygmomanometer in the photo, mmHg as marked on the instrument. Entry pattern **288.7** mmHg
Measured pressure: **78** mmHg
